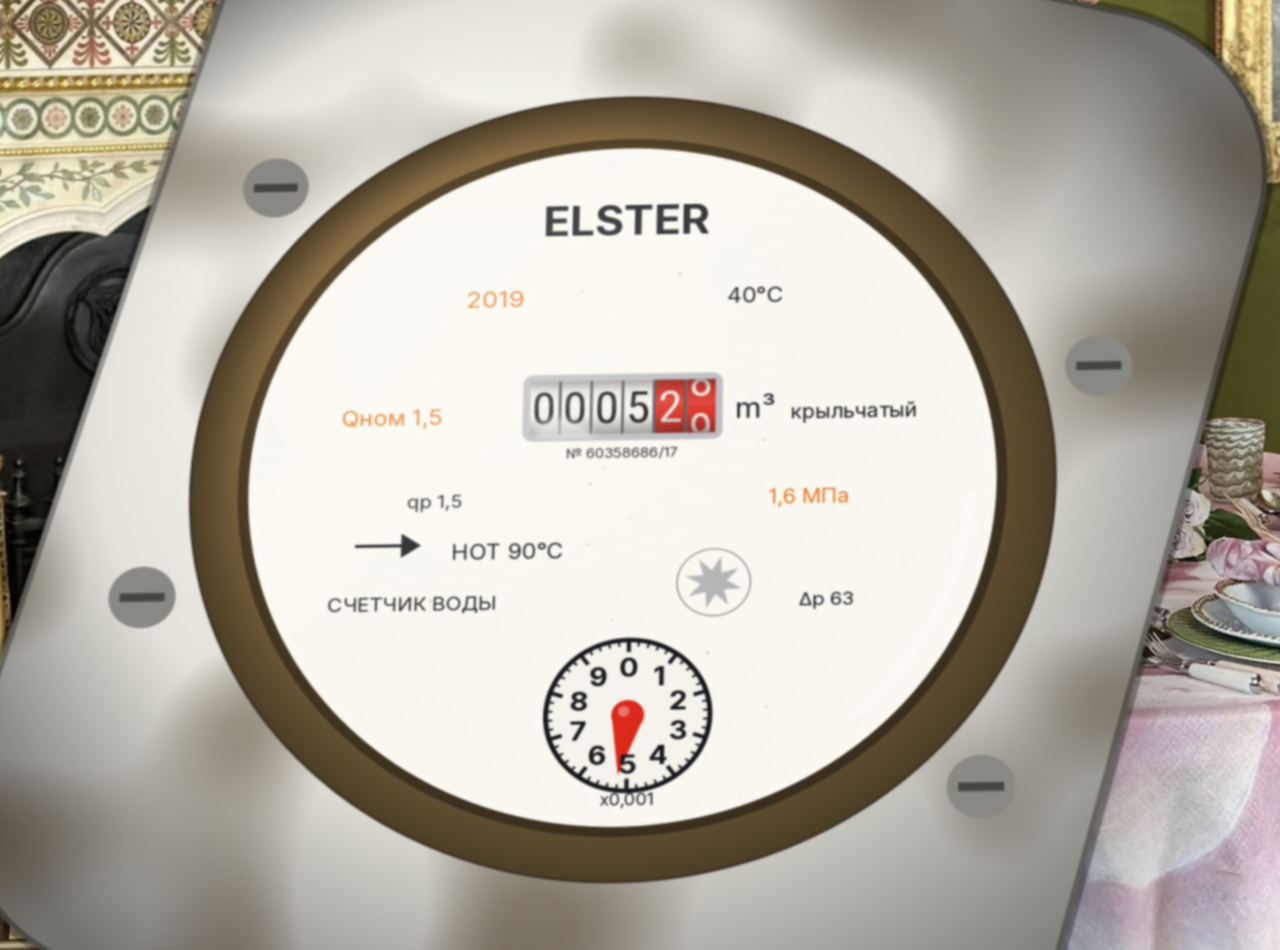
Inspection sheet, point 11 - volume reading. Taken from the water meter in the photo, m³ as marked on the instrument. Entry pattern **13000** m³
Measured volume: **5.285** m³
